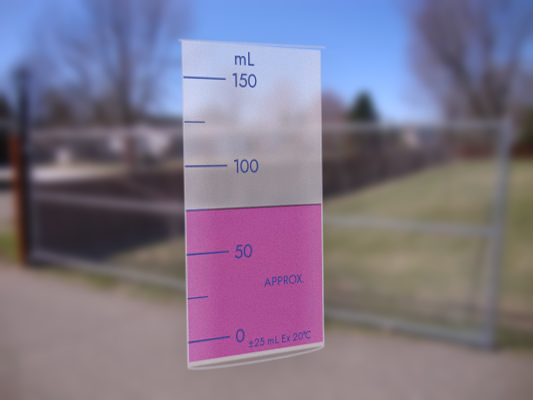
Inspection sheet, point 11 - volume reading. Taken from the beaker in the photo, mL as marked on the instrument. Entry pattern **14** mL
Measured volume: **75** mL
